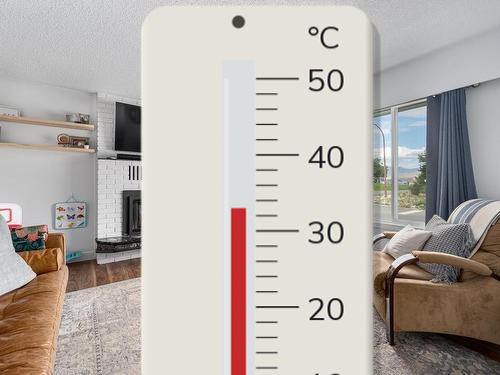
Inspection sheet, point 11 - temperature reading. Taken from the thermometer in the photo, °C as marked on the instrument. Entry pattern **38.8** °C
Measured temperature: **33** °C
